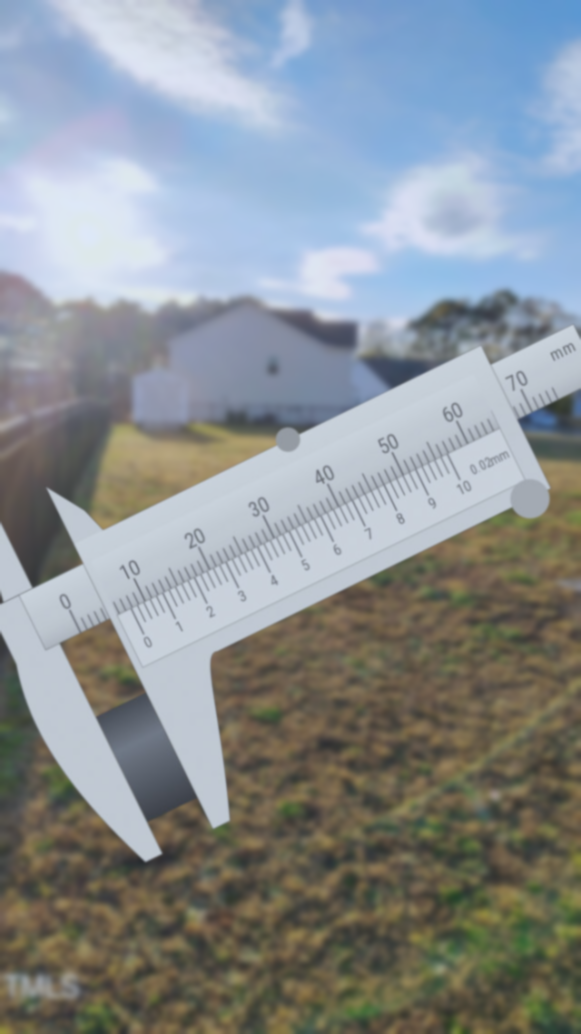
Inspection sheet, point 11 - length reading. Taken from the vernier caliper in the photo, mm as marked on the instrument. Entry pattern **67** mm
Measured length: **7.8** mm
